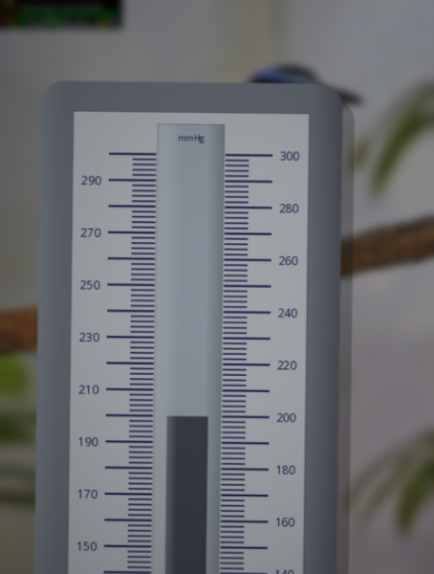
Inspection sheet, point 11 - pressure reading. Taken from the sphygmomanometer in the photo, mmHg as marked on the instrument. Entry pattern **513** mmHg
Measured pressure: **200** mmHg
